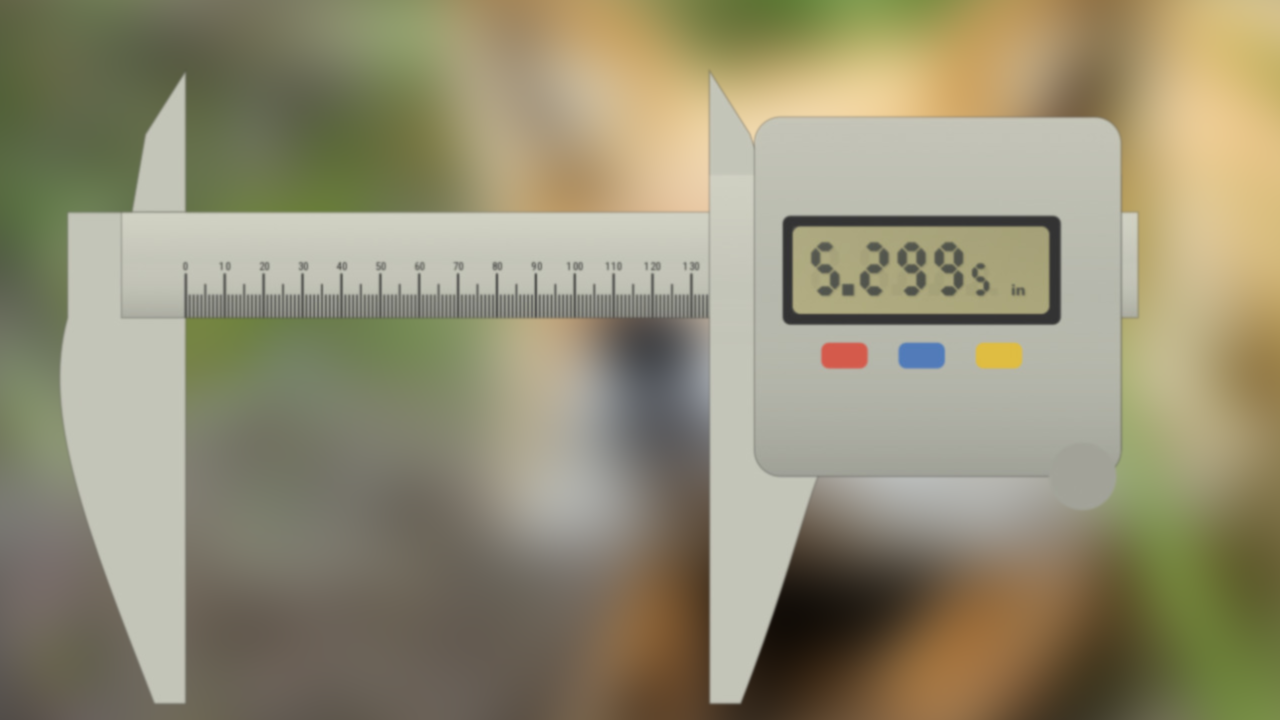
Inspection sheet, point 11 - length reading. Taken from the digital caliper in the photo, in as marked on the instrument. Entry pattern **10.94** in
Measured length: **5.2995** in
